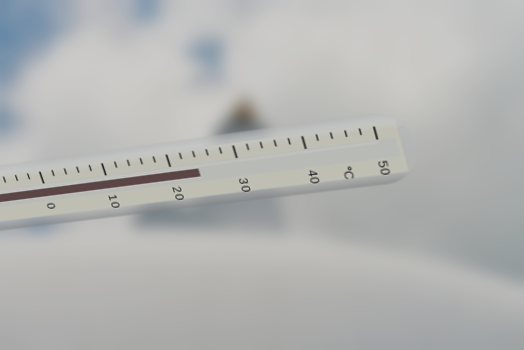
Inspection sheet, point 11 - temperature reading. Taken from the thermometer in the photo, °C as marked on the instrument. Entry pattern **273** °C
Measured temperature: **24** °C
